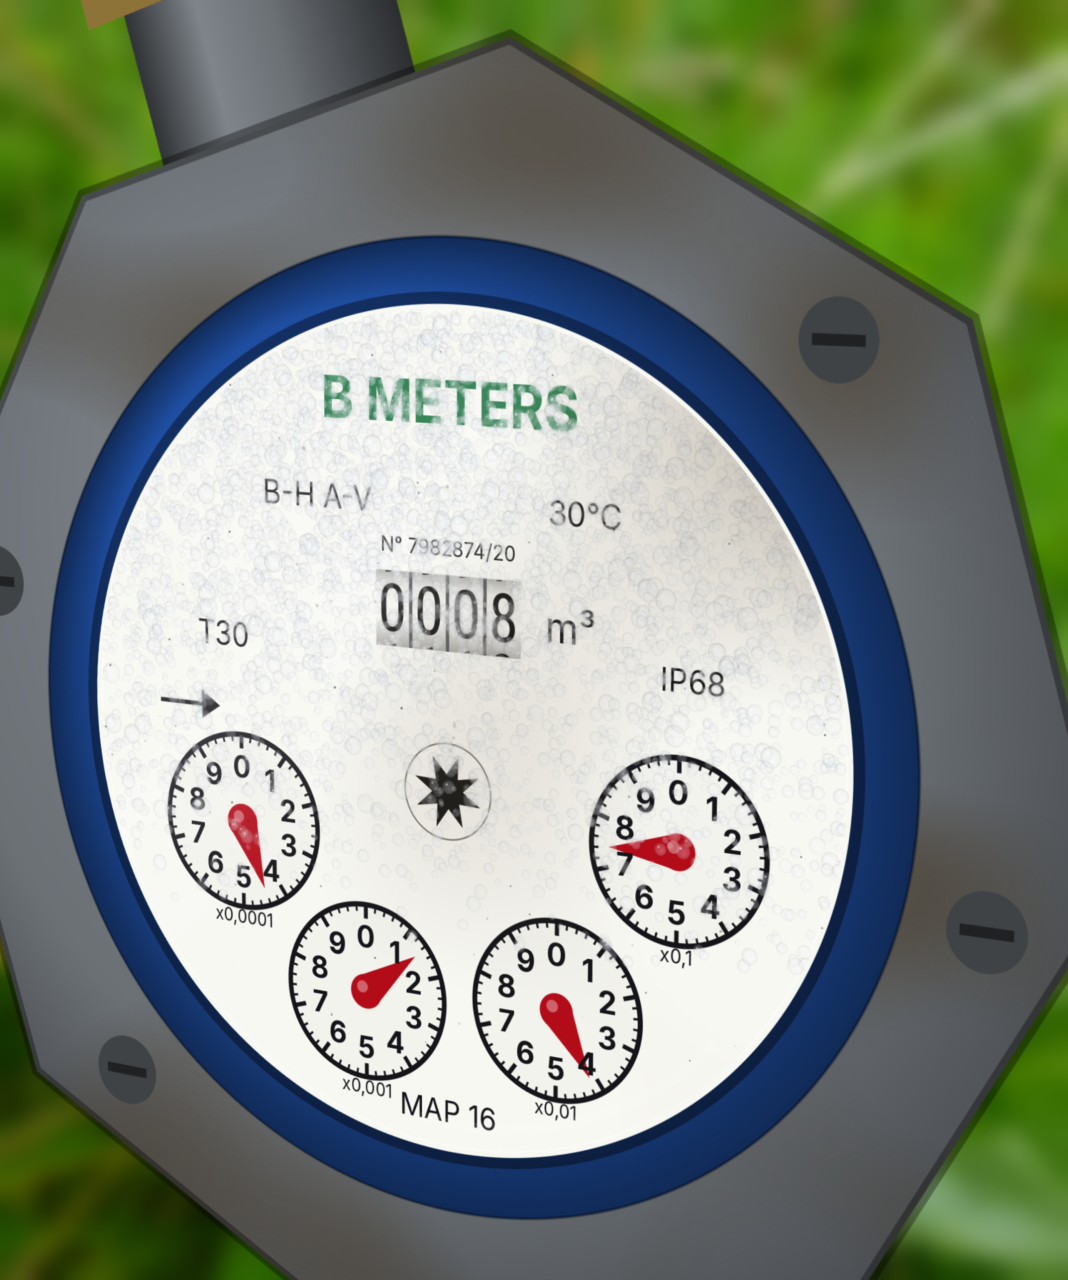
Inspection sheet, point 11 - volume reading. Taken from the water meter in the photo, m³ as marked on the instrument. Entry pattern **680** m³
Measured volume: **8.7414** m³
